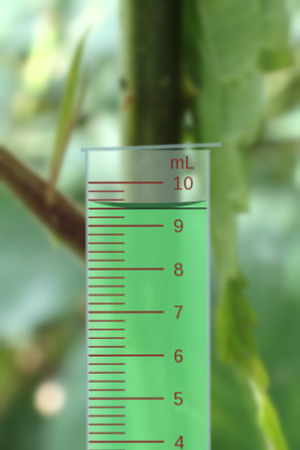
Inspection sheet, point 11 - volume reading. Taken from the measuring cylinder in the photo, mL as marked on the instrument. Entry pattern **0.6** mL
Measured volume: **9.4** mL
